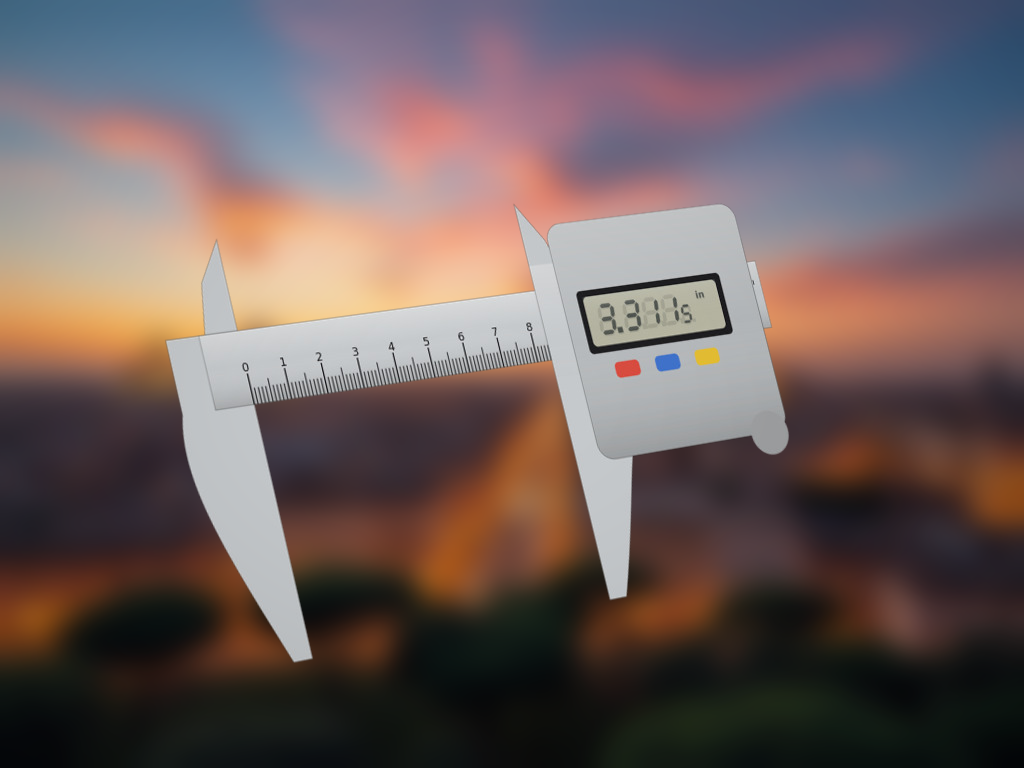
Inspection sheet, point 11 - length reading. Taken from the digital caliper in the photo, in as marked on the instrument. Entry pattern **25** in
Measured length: **3.3115** in
